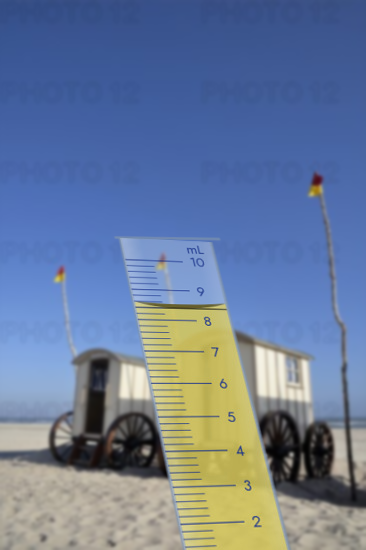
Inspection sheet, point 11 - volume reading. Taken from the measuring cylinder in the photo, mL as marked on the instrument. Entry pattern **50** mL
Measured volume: **8.4** mL
